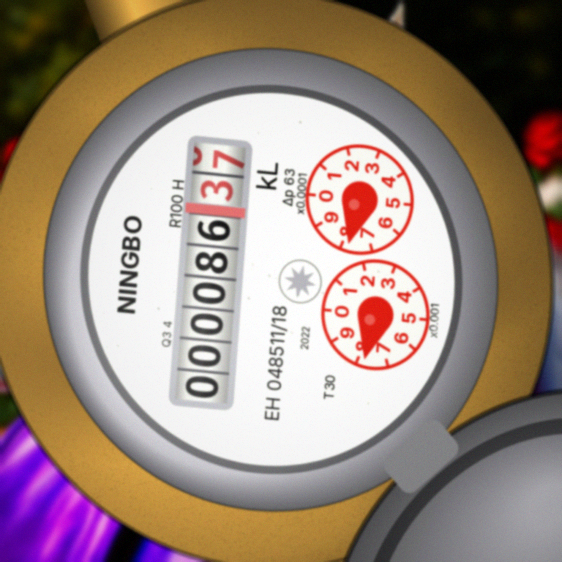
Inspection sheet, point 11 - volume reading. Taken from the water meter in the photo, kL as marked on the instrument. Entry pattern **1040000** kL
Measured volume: **86.3677** kL
